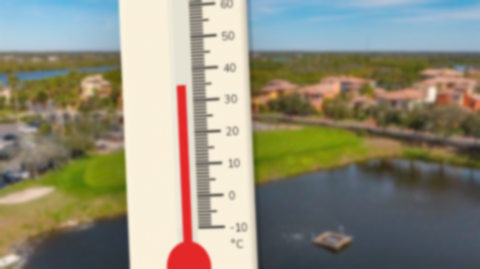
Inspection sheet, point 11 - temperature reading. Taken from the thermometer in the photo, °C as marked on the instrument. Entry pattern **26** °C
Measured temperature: **35** °C
